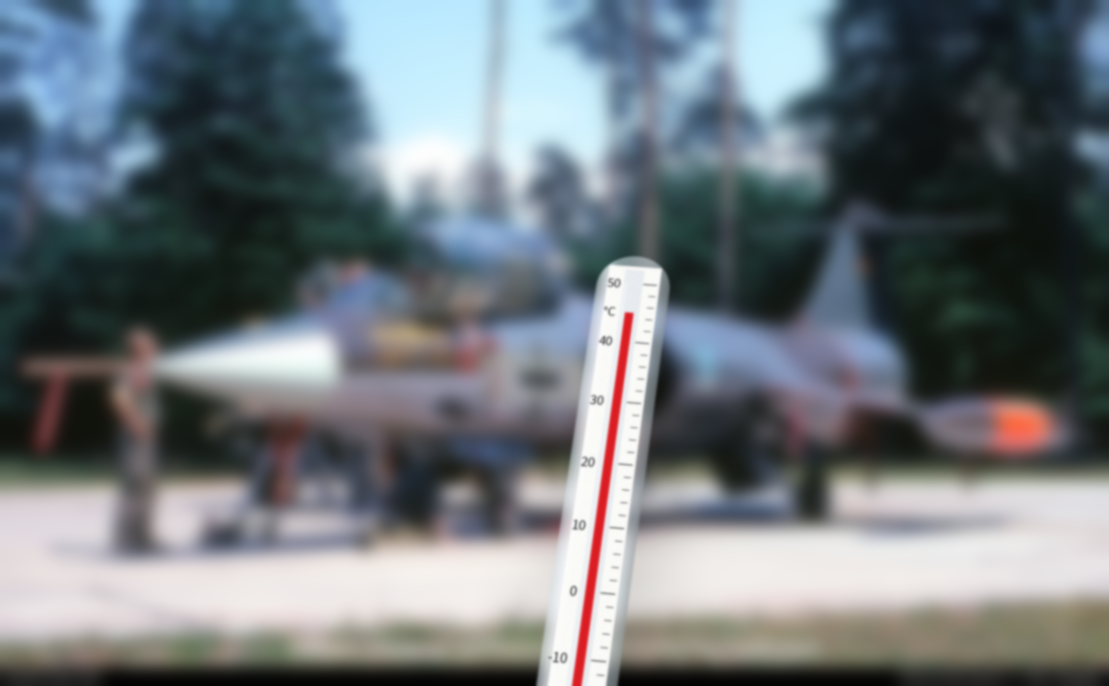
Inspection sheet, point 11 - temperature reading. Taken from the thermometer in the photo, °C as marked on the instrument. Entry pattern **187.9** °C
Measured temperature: **45** °C
